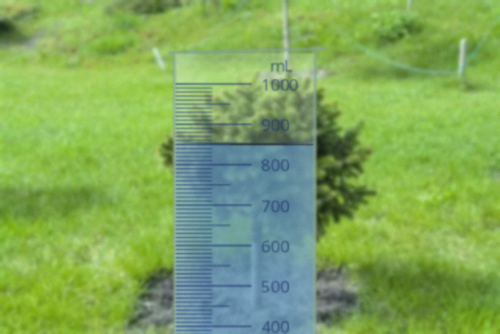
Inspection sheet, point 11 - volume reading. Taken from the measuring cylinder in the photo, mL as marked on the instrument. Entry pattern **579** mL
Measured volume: **850** mL
